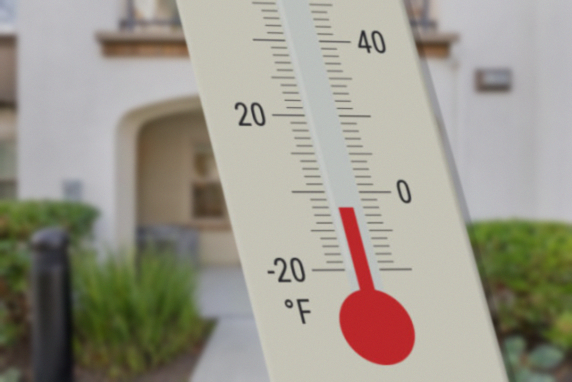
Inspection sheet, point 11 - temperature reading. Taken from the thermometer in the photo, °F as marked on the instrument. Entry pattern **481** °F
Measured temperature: **-4** °F
